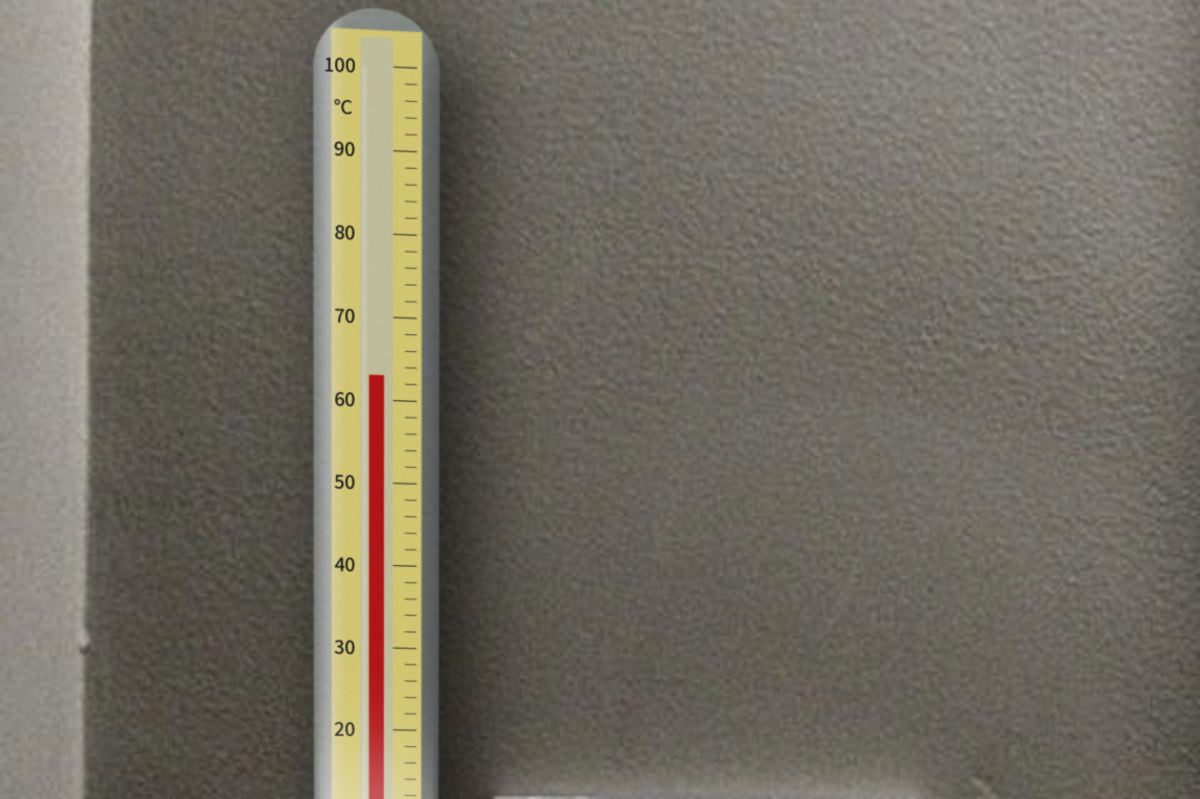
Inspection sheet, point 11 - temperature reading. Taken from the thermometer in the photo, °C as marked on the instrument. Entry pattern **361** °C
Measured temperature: **63** °C
